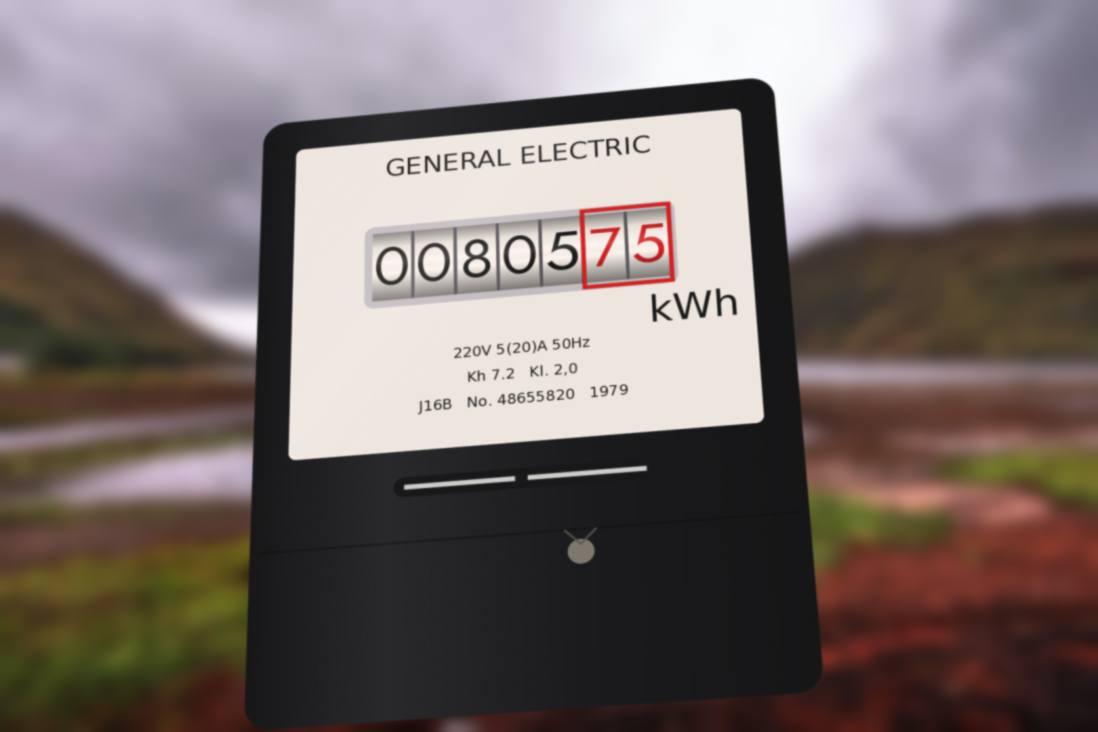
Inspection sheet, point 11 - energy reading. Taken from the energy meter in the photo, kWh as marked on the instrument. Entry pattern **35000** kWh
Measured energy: **805.75** kWh
